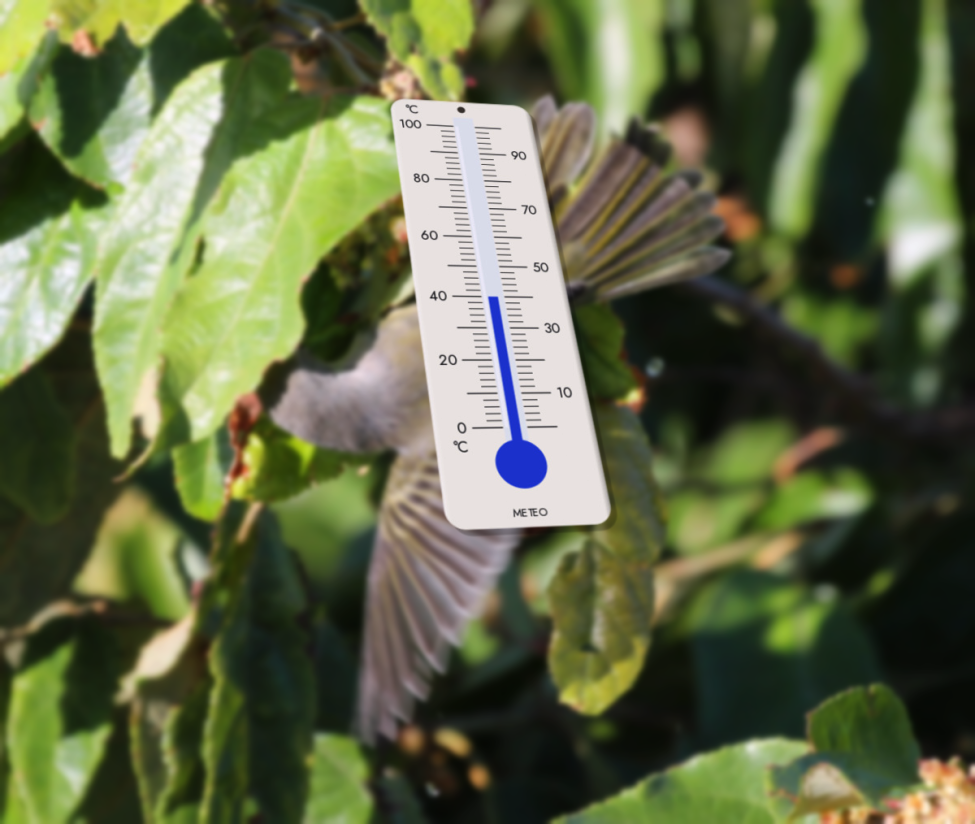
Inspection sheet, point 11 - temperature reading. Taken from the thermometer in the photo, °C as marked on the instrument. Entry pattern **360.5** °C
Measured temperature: **40** °C
